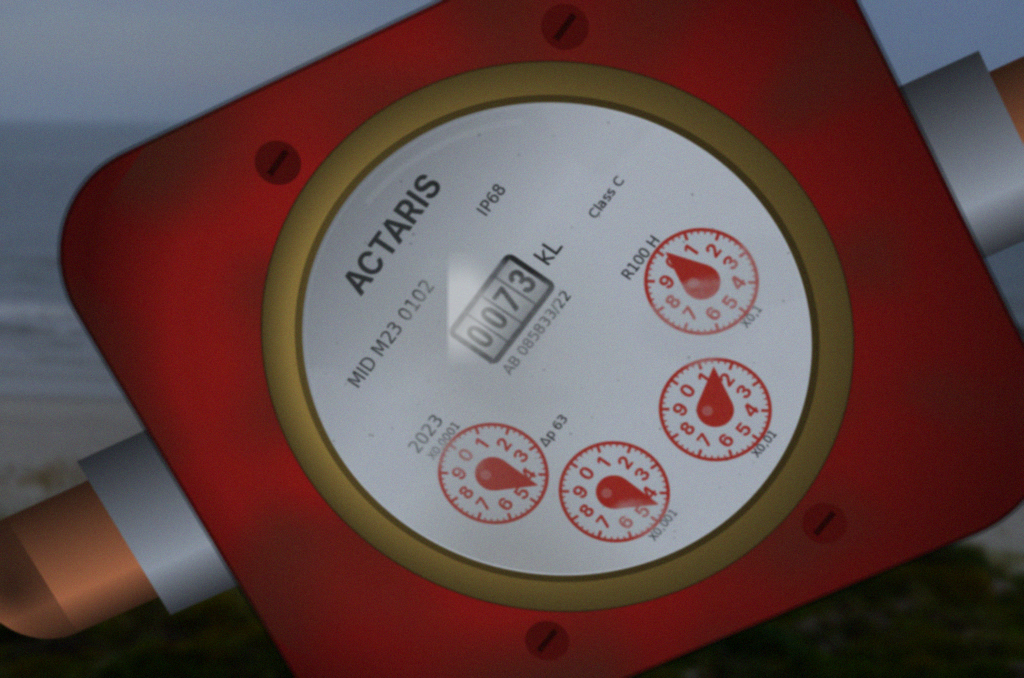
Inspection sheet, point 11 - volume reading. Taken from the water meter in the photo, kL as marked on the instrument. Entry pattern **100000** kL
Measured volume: **73.0144** kL
